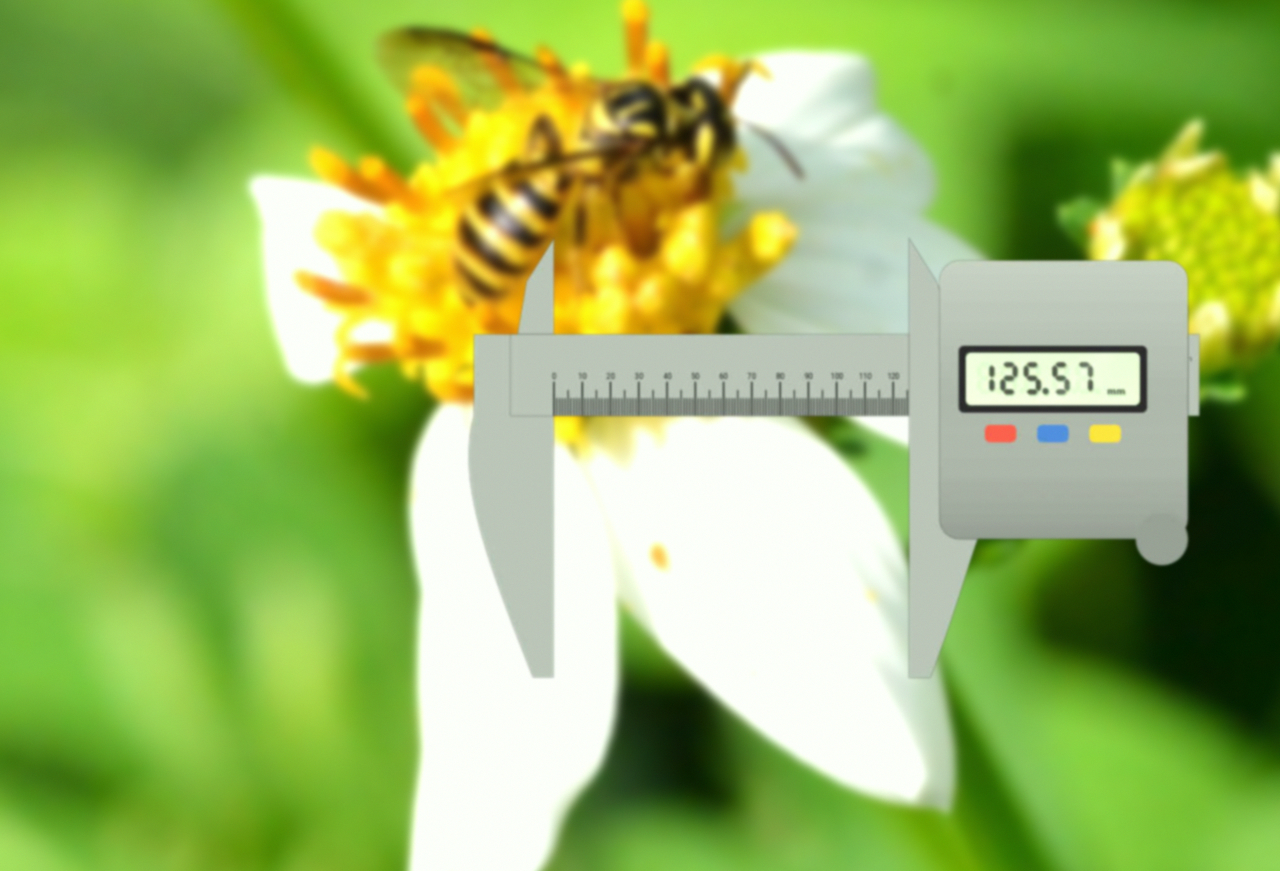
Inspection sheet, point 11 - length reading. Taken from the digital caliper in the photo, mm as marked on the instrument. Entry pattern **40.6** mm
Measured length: **125.57** mm
